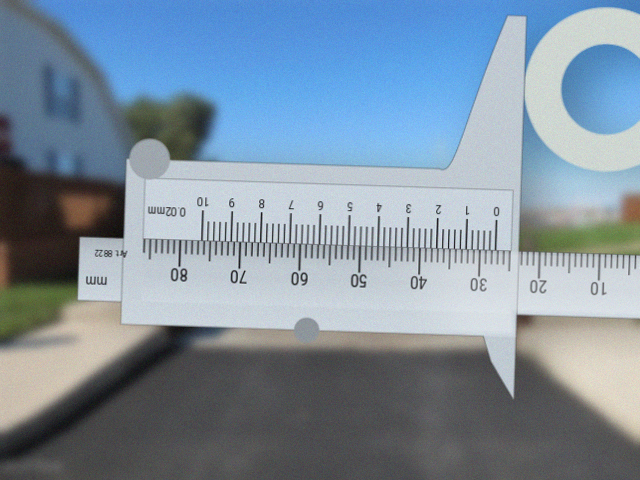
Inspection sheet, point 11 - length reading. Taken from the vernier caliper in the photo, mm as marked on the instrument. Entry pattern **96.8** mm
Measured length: **27.4** mm
